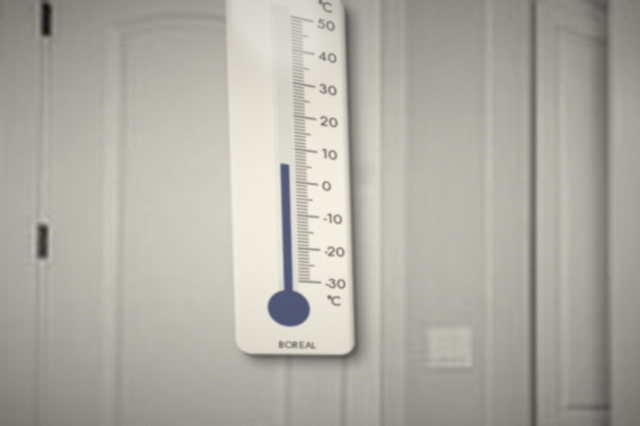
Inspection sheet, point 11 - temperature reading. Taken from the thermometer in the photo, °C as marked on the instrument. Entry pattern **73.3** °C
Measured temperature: **5** °C
